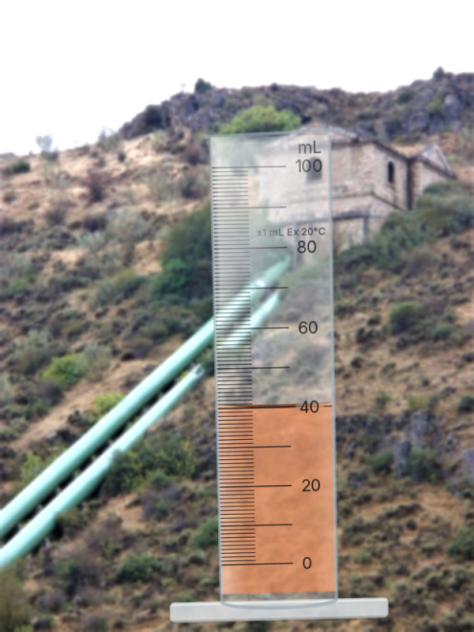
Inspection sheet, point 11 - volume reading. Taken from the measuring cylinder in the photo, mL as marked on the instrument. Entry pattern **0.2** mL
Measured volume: **40** mL
